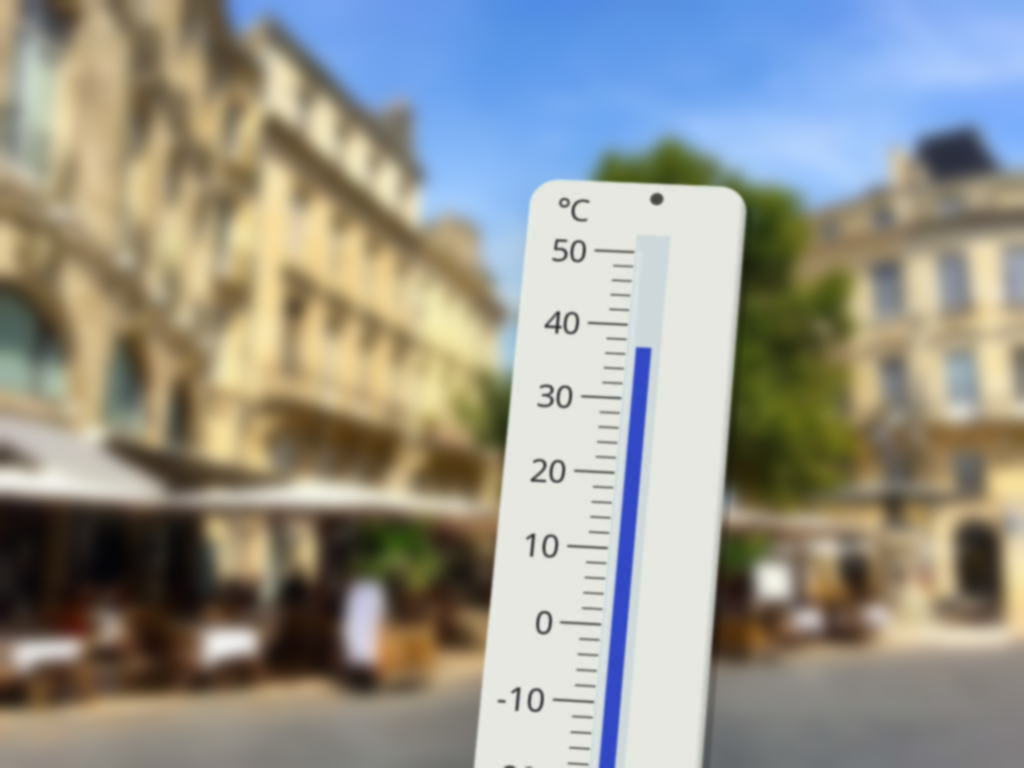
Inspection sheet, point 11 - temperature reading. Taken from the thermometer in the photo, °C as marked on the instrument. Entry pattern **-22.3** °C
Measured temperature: **37** °C
